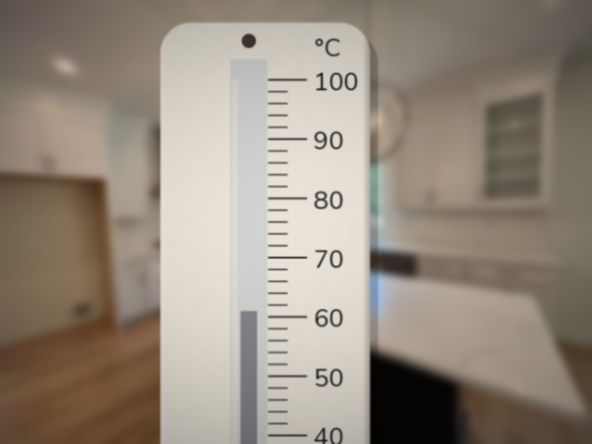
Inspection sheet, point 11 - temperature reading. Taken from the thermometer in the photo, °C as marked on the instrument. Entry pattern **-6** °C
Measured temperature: **61** °C
